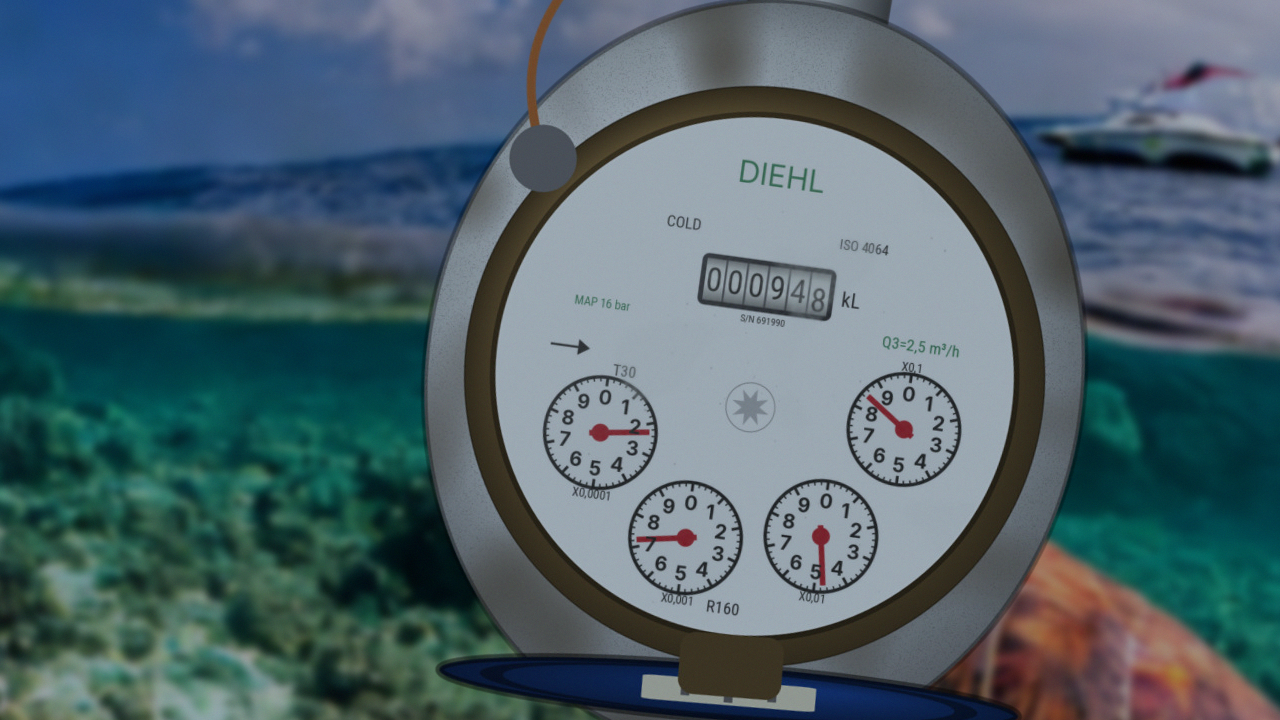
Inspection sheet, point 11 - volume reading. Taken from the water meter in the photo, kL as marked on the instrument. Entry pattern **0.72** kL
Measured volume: **947.8472** kL
